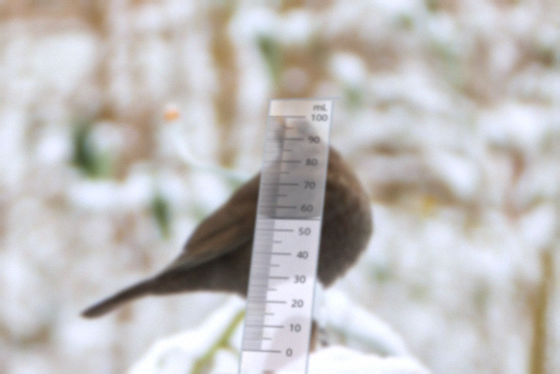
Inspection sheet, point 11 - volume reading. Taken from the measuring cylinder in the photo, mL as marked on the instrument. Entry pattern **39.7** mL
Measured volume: **55** mL
